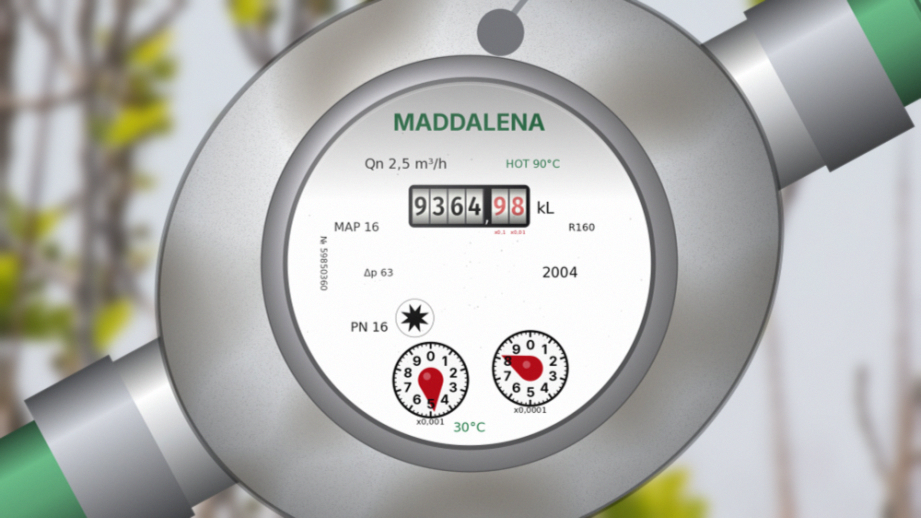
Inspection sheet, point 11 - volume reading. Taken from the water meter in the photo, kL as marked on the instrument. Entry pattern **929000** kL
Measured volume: **9364.9848** kL
